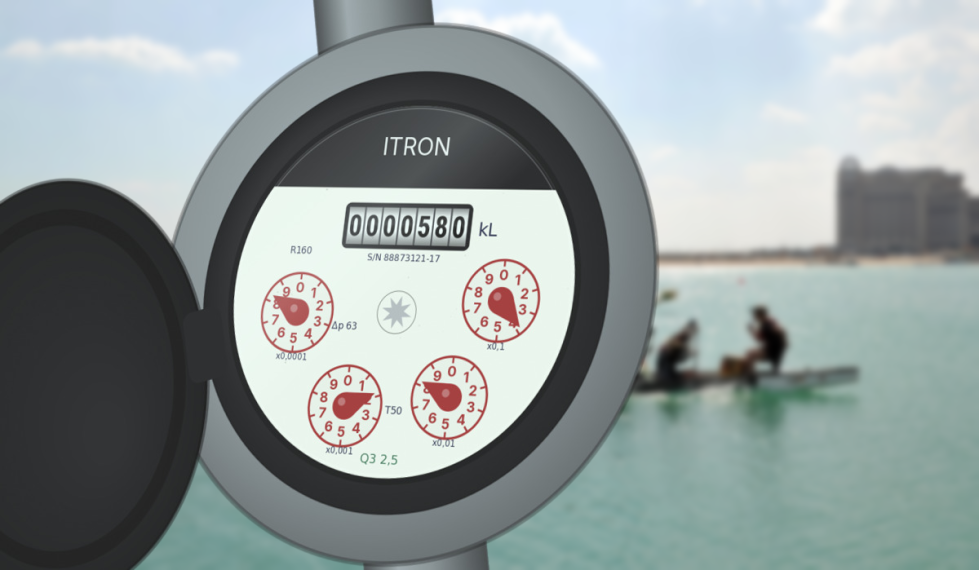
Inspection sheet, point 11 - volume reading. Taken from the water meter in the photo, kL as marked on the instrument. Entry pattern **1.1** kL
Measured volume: **580.3818** kL
